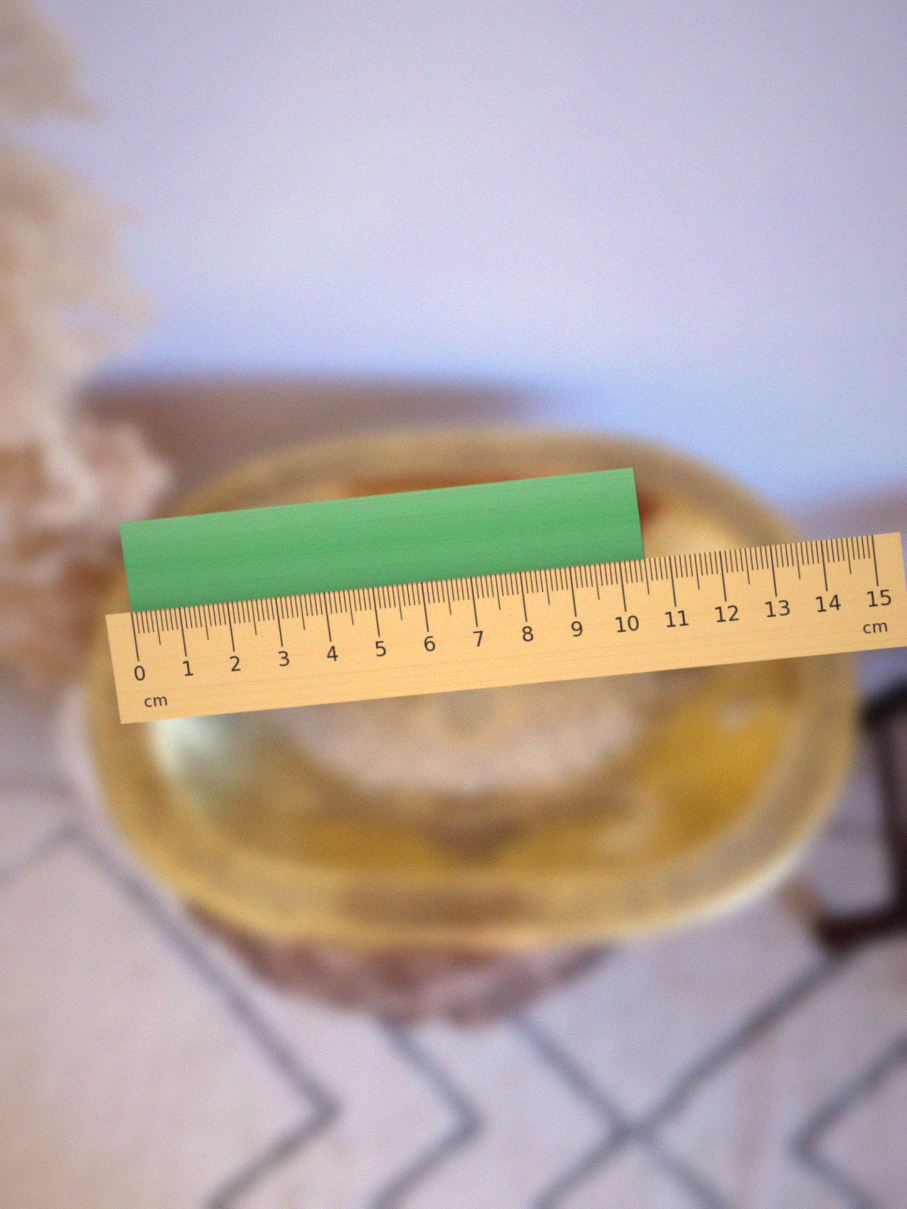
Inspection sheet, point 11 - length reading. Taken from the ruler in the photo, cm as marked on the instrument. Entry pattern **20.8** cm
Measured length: **10.5** cm
